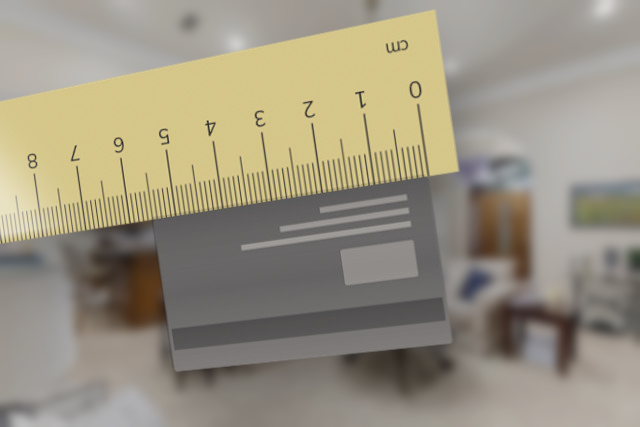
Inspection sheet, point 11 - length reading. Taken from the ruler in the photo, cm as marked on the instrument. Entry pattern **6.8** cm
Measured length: **5.5** cm
